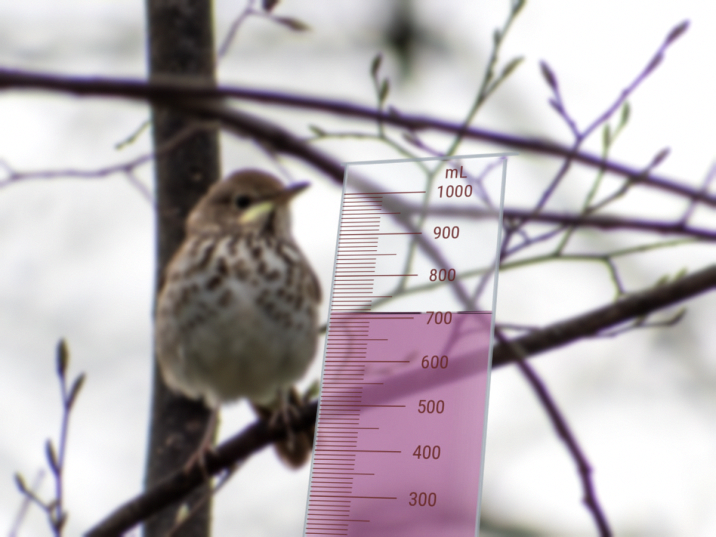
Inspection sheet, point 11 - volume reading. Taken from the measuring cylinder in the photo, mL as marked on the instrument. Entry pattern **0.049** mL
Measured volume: **710** mL
